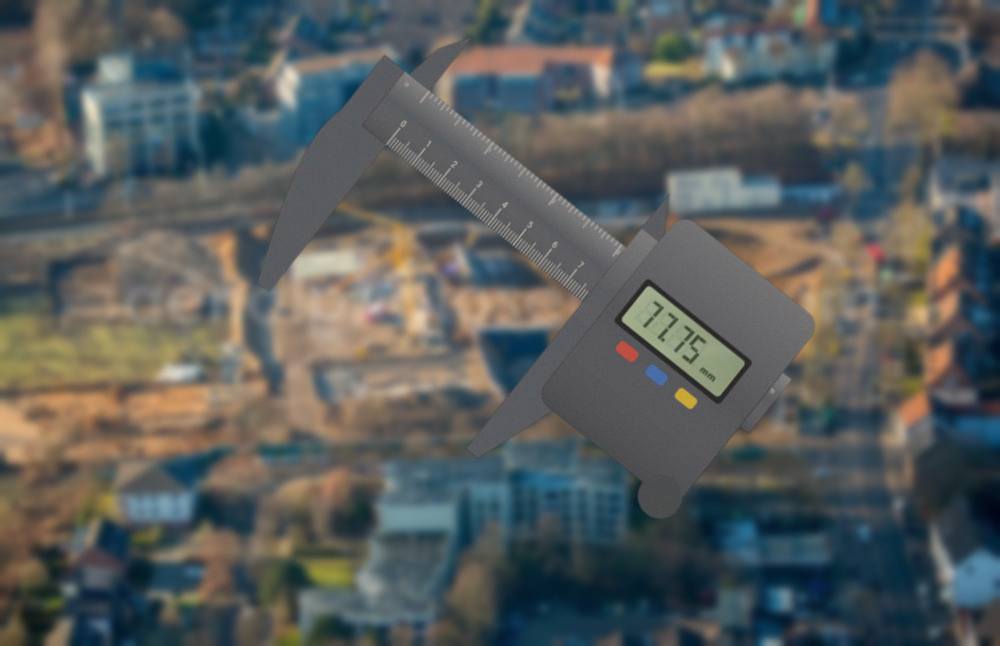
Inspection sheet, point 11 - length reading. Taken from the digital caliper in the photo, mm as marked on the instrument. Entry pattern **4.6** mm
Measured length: **77.75** mm
